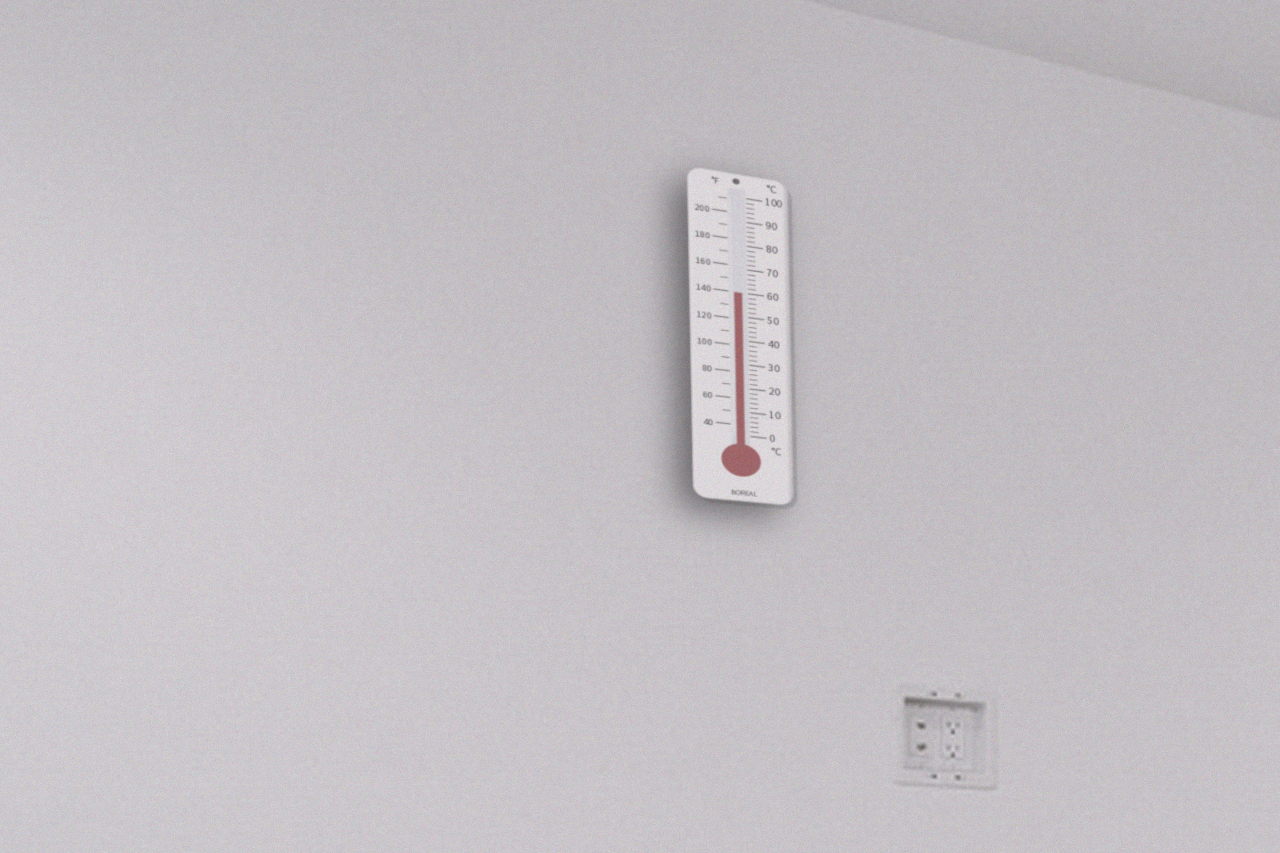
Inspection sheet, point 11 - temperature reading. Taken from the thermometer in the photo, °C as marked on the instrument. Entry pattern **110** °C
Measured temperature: **60** °C
